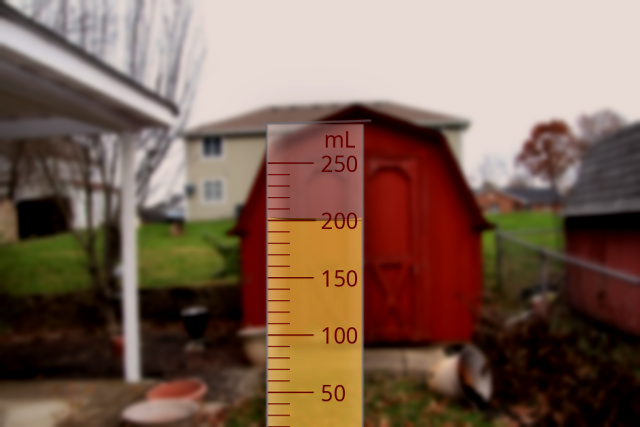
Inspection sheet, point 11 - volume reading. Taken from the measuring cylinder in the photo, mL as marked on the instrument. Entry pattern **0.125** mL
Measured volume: **200** mL
